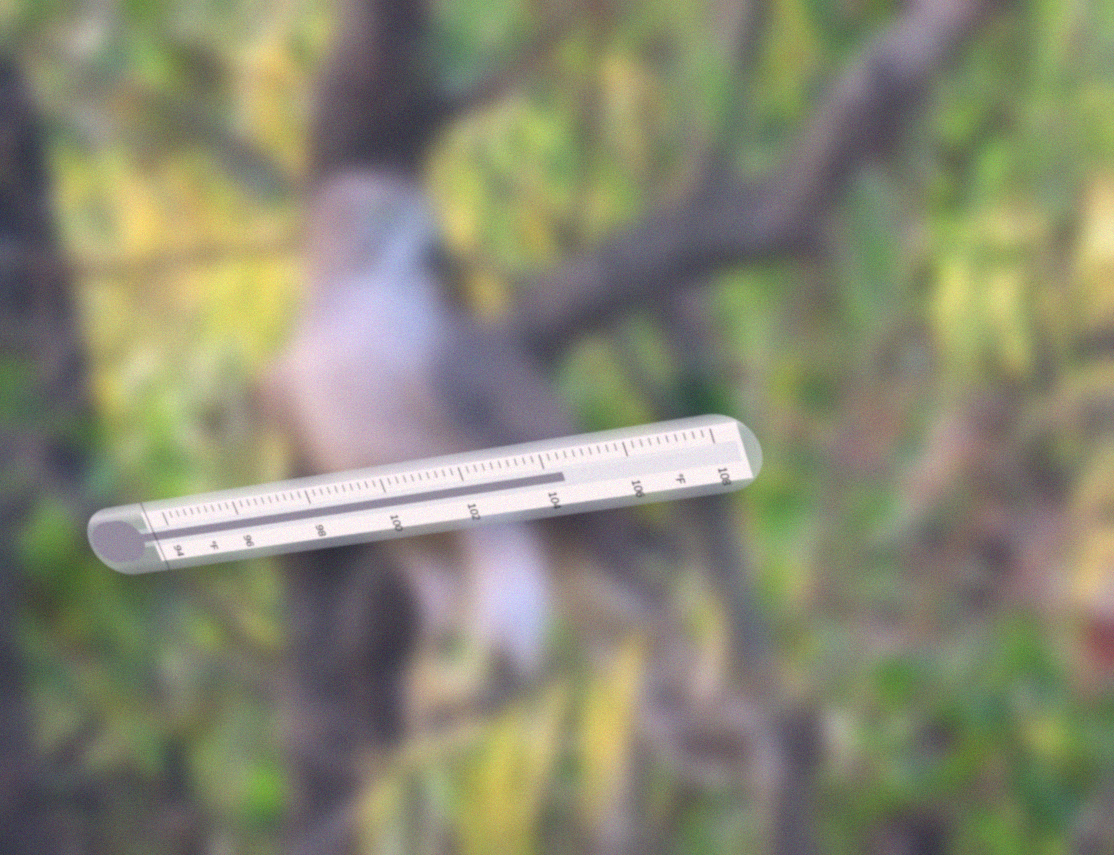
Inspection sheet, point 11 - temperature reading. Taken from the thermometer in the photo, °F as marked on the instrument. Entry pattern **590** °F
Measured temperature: **104.4** °F
